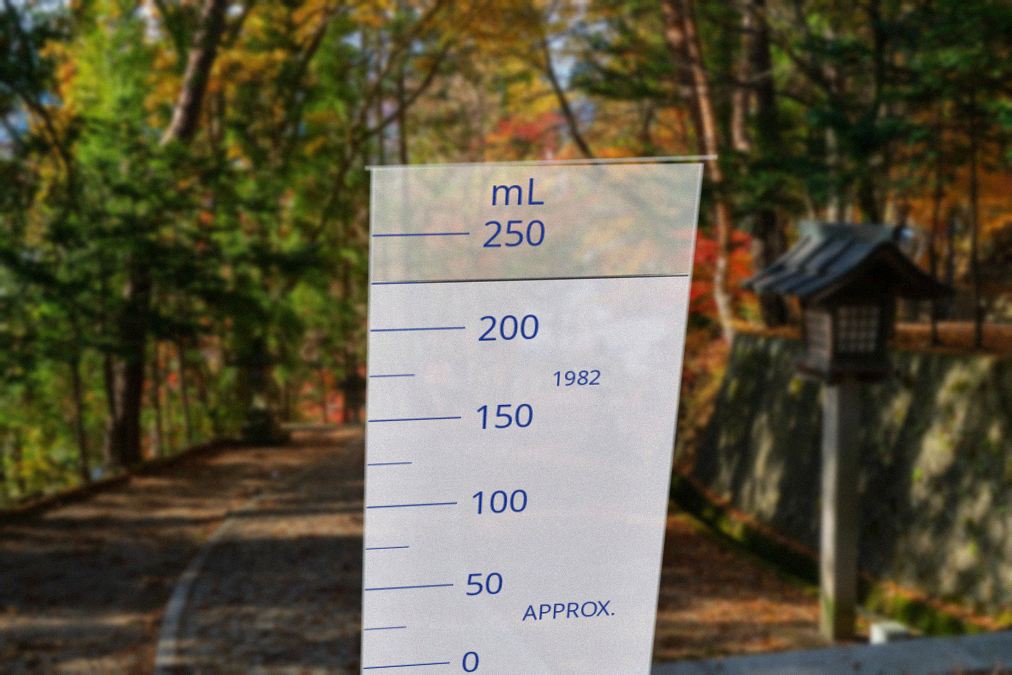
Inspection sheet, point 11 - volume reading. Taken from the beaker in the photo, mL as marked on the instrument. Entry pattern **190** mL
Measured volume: **225** mL
